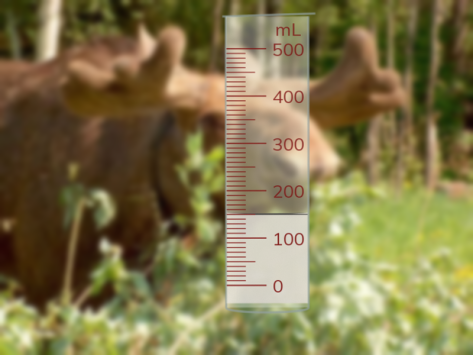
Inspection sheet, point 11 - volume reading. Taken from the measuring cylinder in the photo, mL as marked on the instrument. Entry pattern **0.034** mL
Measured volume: **150** mL
